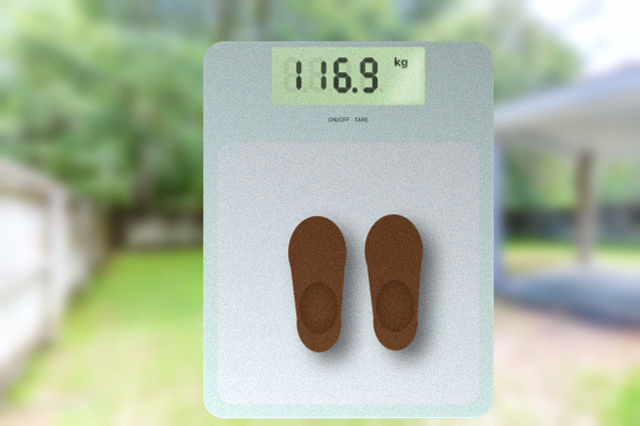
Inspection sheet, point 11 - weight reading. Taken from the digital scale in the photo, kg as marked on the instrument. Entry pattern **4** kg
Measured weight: **116.9** kg
